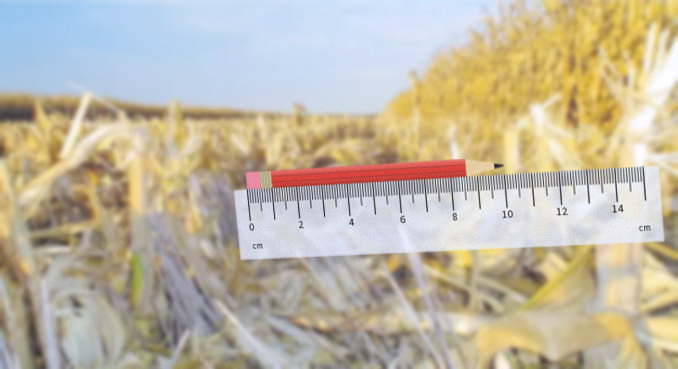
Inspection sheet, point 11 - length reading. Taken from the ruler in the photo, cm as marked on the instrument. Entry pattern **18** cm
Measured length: **10** cm
